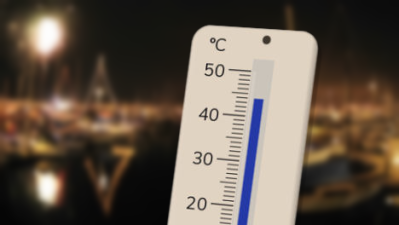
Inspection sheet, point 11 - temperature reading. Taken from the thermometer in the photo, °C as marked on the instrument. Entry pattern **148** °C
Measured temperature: **44** °C
